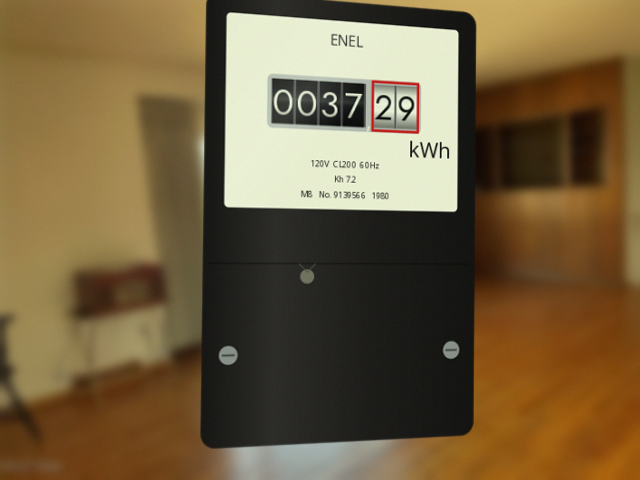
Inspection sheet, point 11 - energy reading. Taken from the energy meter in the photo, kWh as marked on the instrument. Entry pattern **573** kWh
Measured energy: **37.29** kWh
